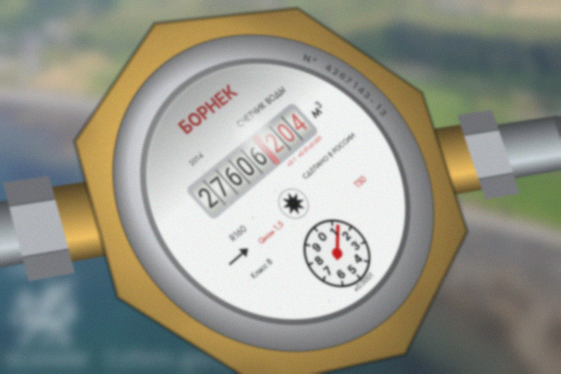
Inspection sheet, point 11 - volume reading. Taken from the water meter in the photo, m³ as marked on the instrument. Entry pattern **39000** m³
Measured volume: **27606.2041** m³
